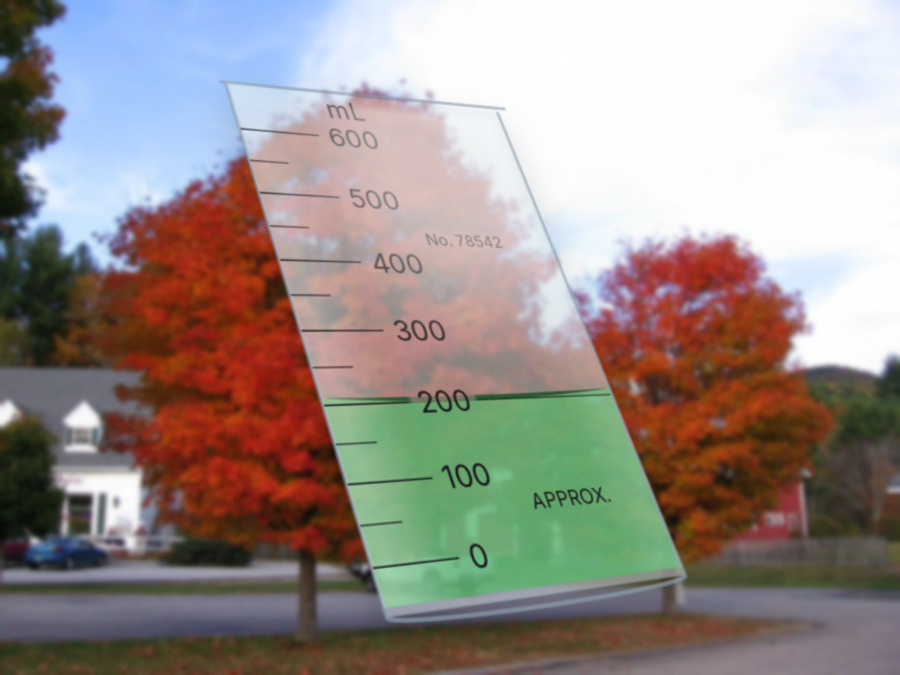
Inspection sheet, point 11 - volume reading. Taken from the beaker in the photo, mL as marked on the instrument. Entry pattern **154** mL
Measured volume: **200** mL
